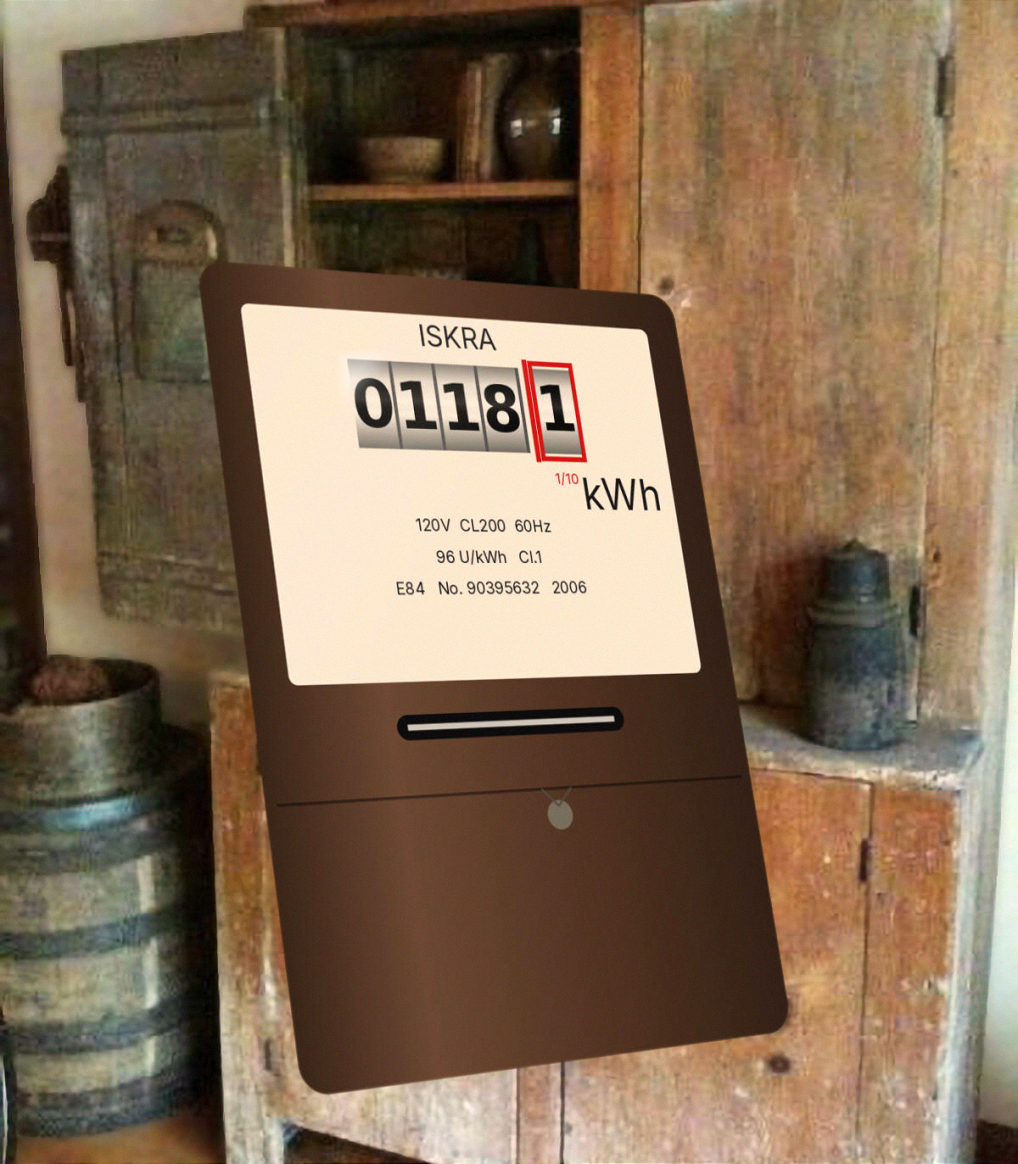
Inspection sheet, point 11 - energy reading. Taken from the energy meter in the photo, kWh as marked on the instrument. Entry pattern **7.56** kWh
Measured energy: **118.1** kWh
